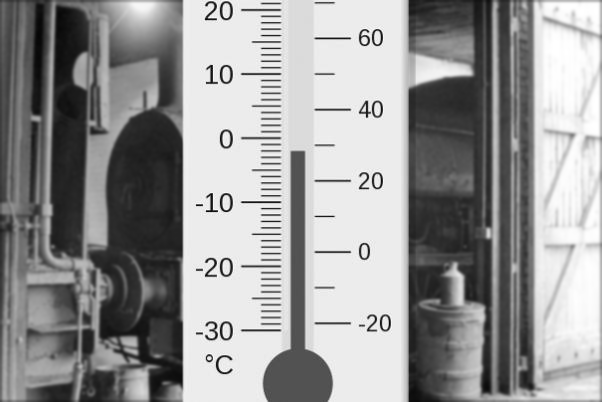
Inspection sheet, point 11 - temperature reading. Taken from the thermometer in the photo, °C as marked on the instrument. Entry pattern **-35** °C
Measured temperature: **-2** °C
